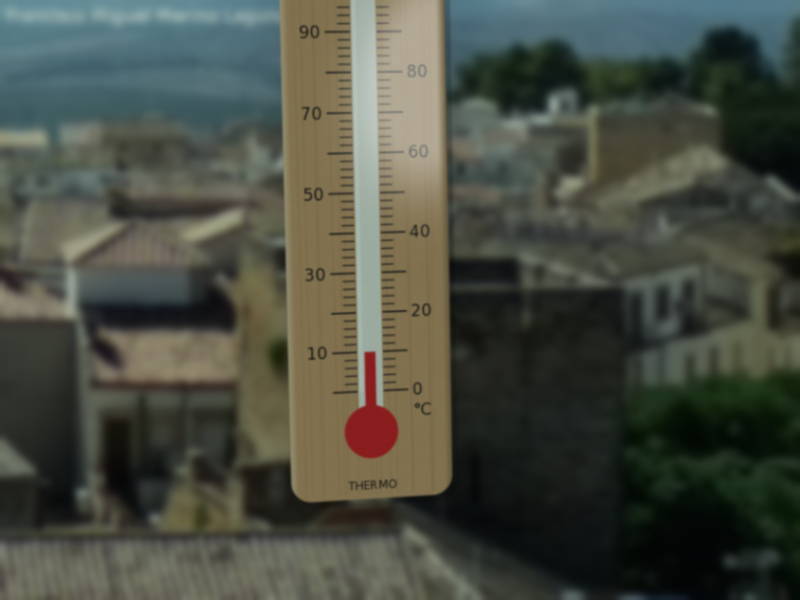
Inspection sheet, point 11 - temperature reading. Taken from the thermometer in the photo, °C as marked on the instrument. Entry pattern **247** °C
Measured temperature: **10** °C
